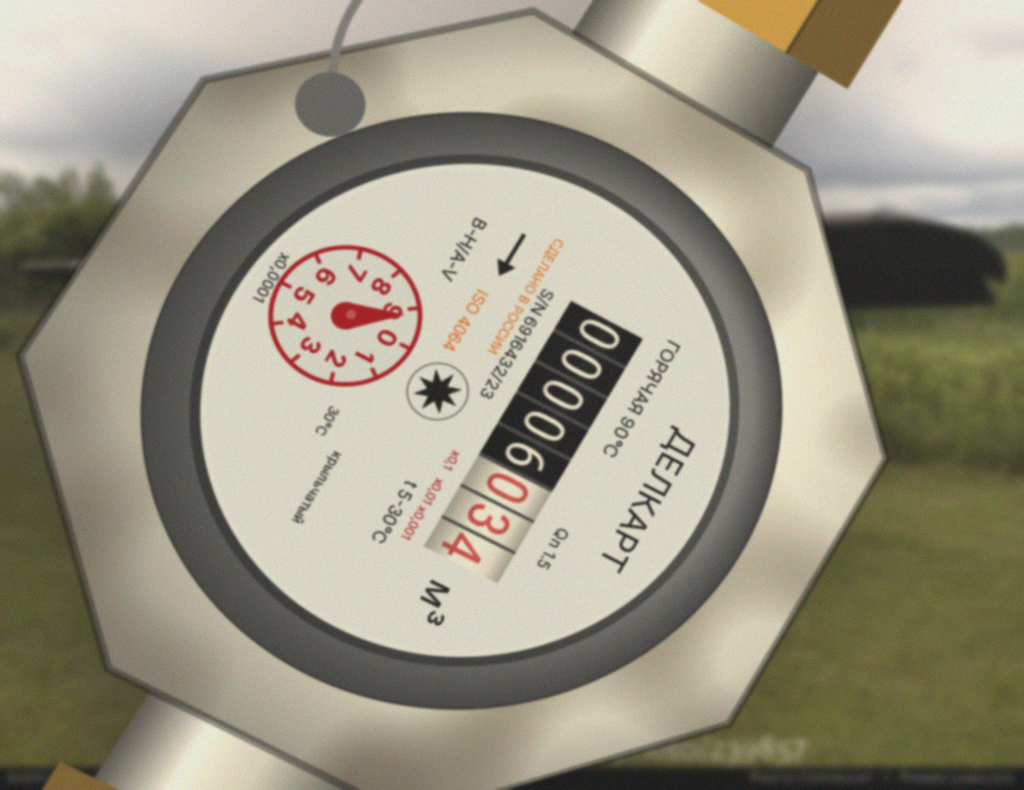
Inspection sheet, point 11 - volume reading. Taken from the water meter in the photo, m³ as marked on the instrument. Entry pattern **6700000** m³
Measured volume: **6.0339** m³
